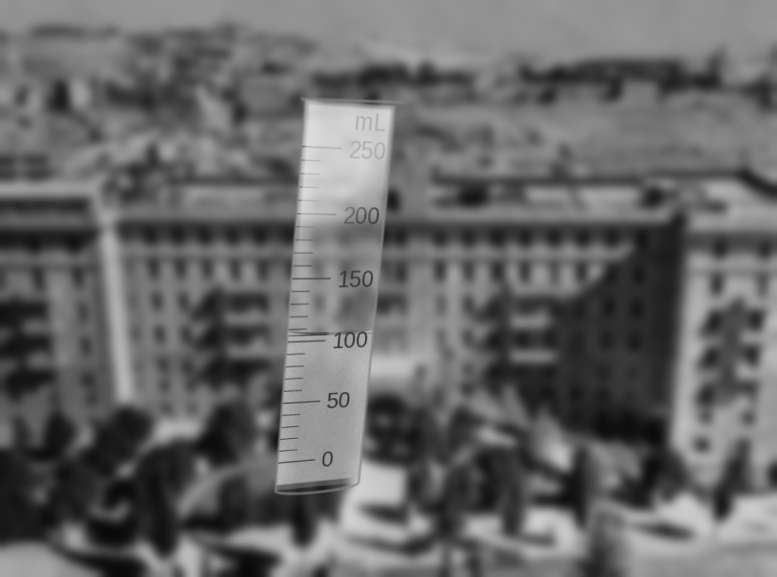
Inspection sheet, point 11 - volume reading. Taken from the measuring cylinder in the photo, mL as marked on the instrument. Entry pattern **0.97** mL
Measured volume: **105** mL
